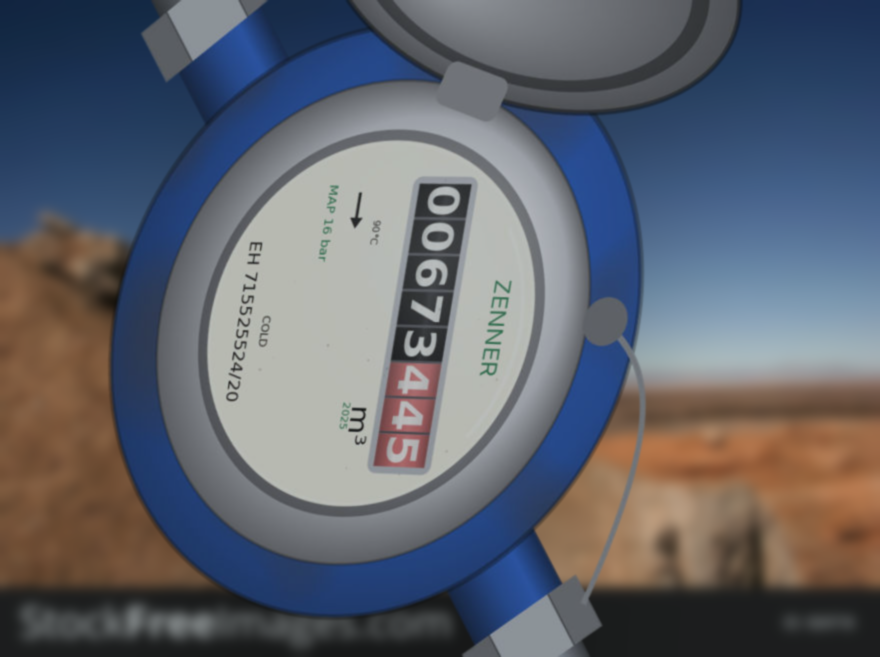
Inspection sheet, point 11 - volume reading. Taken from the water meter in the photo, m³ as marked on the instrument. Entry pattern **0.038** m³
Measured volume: **673.445** m³
